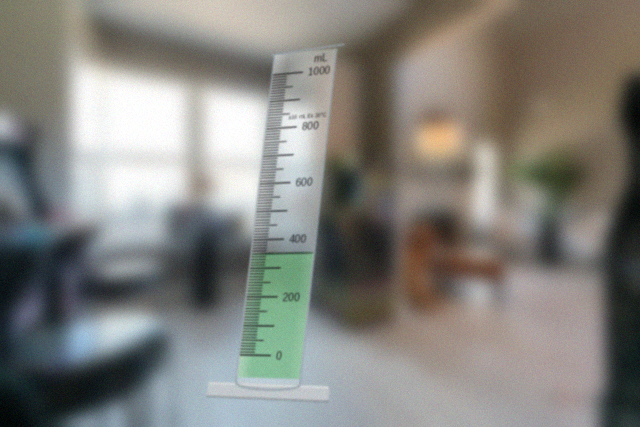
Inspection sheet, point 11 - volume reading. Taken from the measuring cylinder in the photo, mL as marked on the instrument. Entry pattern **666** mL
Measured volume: **350** mL
